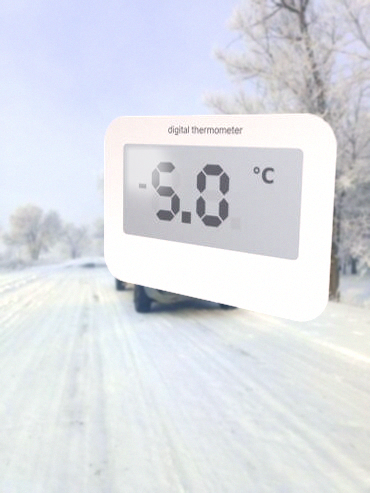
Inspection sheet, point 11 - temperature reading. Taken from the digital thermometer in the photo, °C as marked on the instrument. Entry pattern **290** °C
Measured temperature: **-5.0** °C
